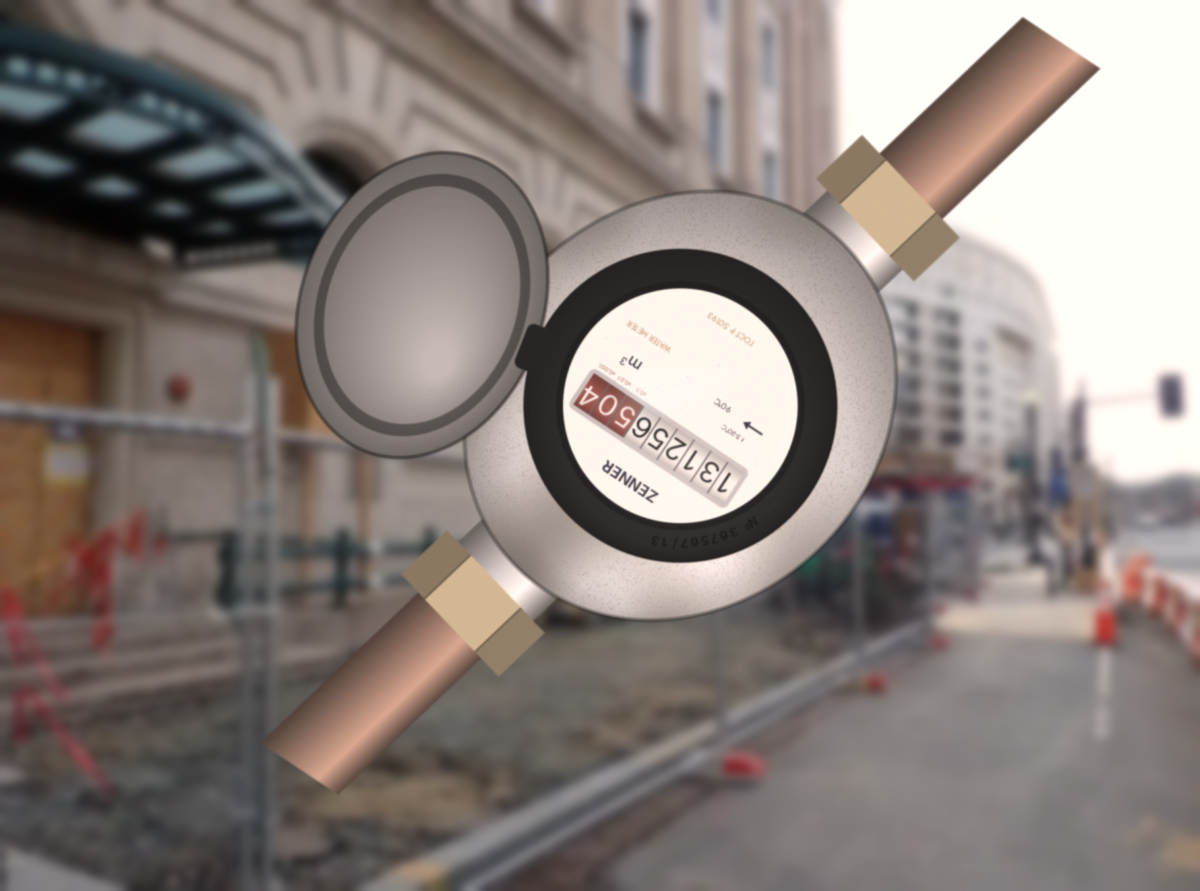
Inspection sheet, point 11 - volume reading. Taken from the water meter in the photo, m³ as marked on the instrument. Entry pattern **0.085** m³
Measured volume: **131256.504** m³
